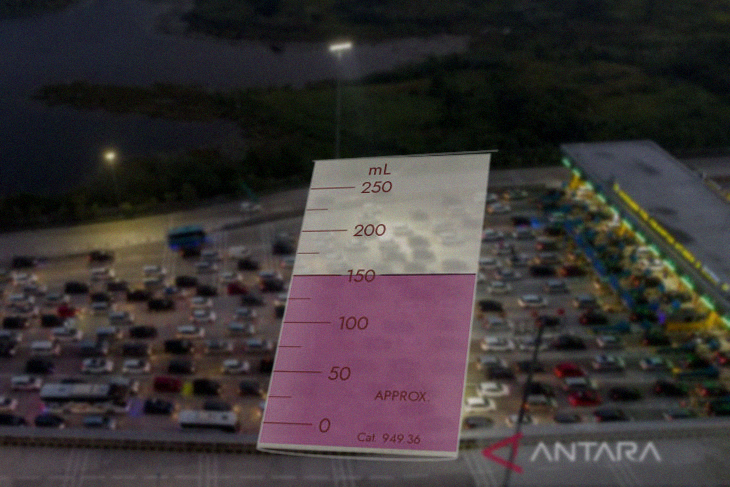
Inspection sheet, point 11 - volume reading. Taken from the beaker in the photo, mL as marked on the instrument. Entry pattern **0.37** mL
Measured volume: **150** mL
